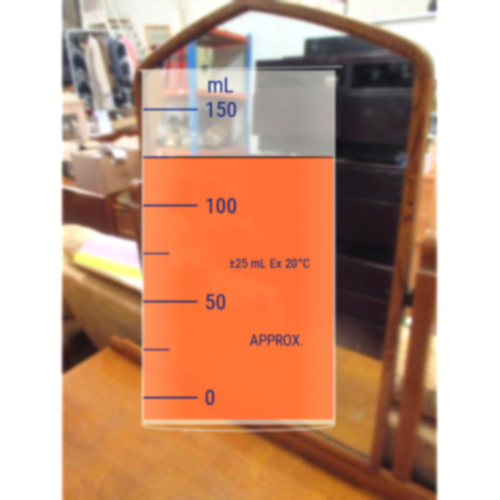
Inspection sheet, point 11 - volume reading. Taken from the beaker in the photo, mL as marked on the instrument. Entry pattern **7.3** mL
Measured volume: **125** mL
